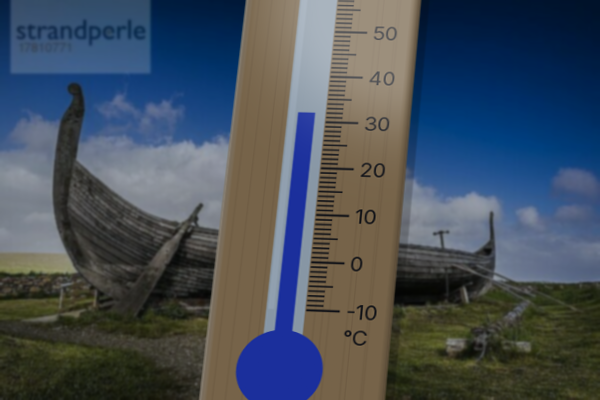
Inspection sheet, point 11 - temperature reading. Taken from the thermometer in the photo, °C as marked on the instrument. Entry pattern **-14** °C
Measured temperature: **32** °C
